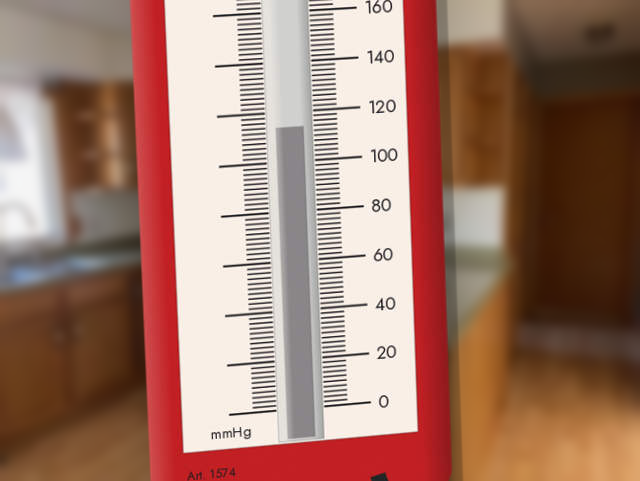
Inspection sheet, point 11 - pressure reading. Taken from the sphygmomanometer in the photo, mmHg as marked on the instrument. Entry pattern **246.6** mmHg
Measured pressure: **114** mmHg
